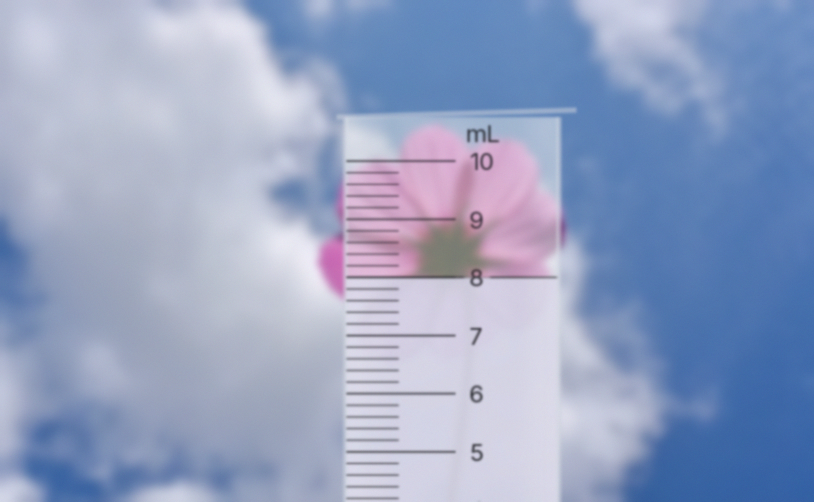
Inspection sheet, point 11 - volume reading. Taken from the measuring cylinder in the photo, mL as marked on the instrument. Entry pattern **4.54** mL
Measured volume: **8** mL
